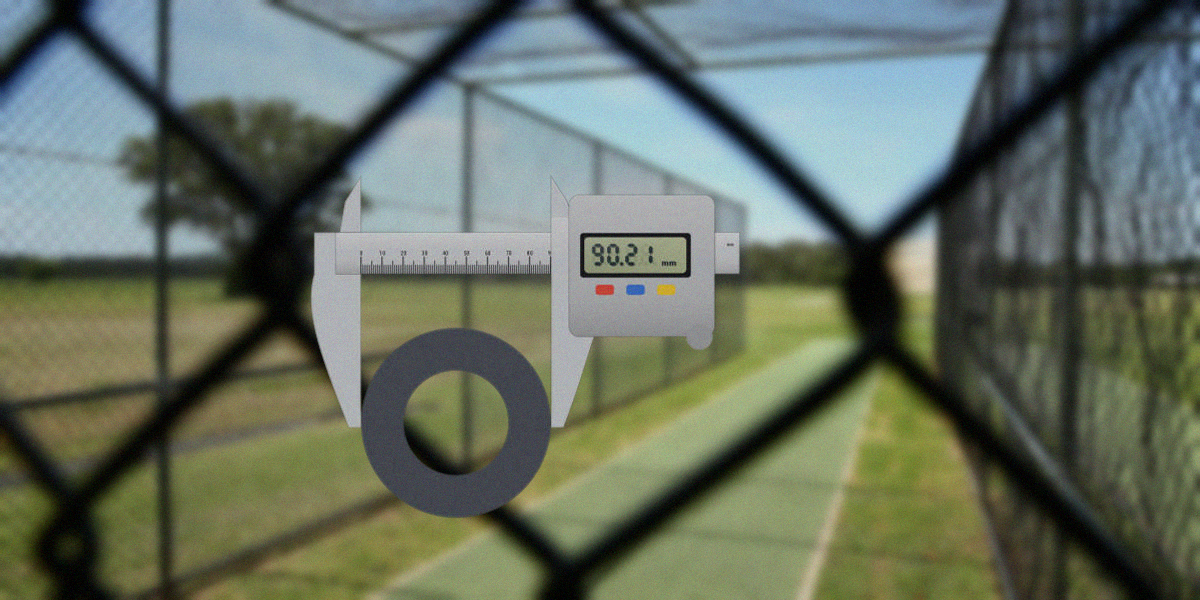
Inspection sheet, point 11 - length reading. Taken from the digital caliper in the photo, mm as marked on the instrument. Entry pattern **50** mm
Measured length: **90.21** mm
